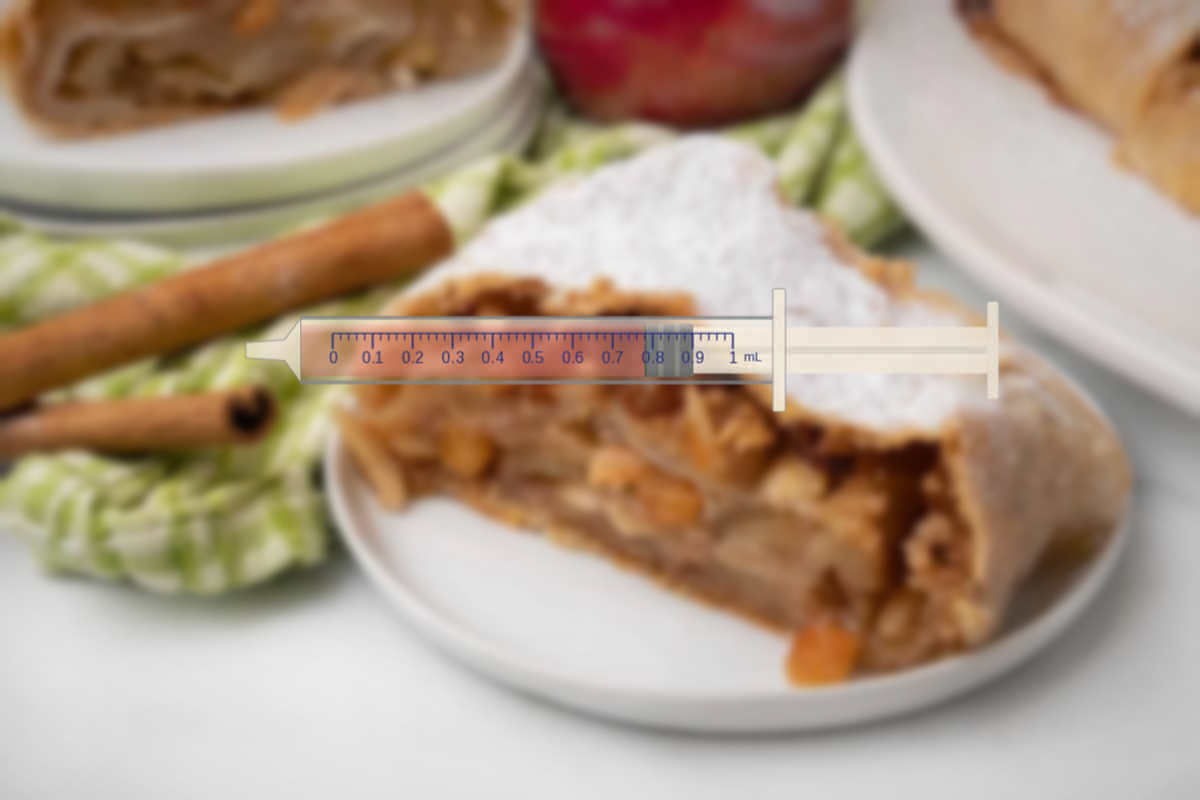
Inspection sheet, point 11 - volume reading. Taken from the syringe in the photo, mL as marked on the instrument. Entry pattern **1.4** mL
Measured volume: **0.78** mL
